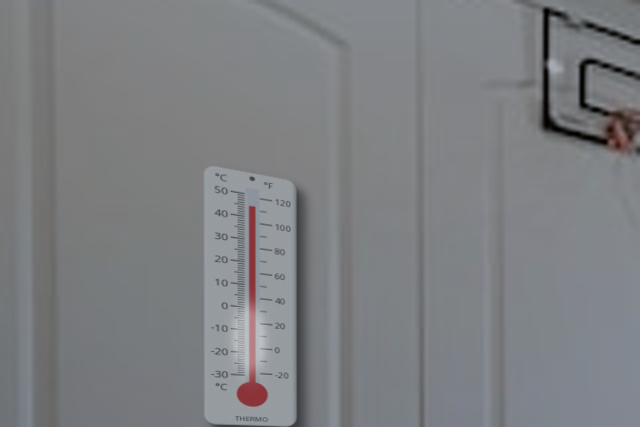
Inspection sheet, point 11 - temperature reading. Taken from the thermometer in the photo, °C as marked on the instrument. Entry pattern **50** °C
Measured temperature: **45** °C
